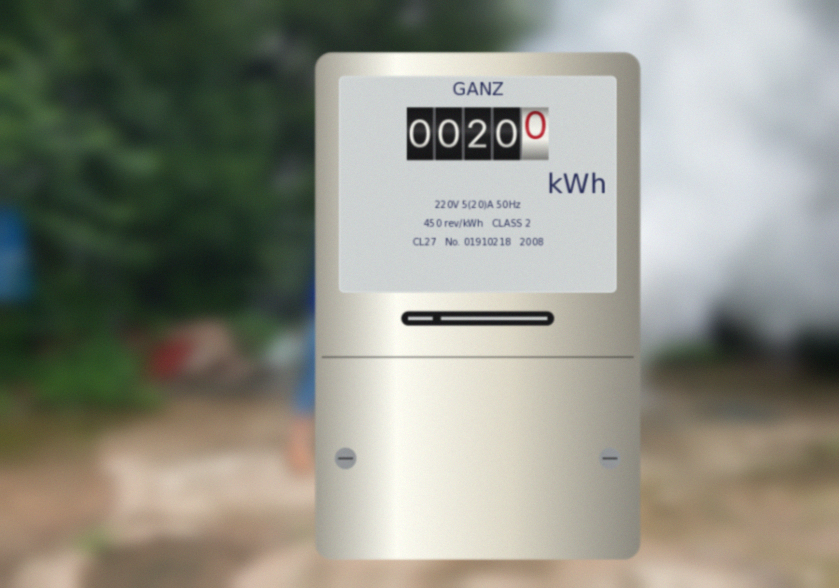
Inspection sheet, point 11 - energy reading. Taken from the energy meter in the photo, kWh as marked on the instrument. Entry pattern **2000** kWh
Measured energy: **20.0** kWh
